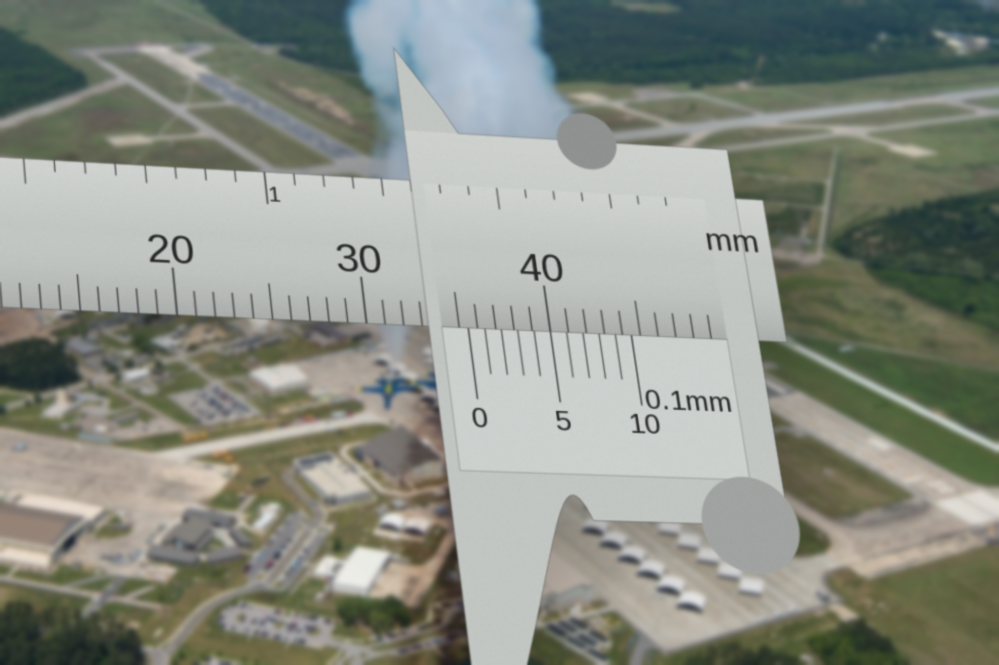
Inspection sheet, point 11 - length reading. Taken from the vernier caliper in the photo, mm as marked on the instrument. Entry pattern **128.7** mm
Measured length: **35.5** mm
